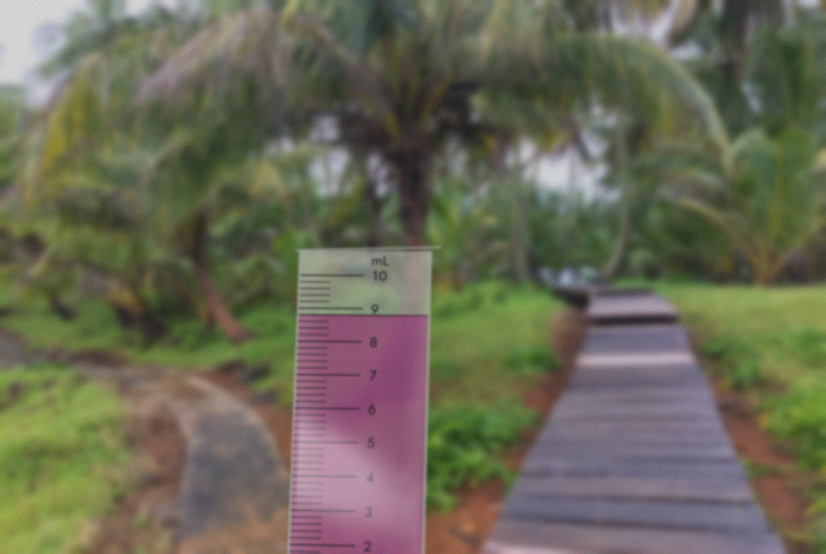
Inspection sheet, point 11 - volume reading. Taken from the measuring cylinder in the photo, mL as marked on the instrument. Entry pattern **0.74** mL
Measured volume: **8.8** mL
